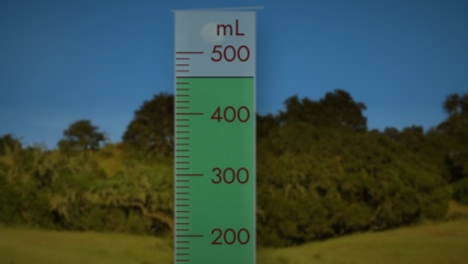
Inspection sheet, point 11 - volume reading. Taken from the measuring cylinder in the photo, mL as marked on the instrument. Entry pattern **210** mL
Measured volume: **460** mL
